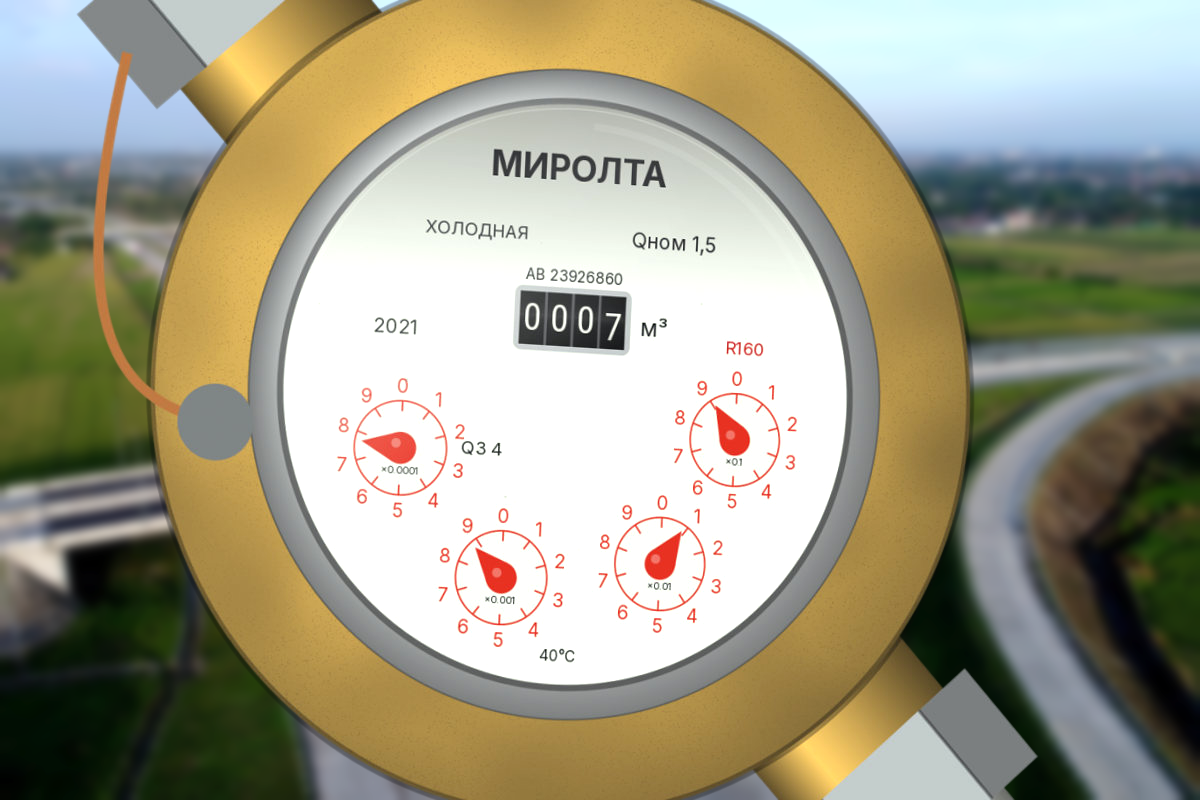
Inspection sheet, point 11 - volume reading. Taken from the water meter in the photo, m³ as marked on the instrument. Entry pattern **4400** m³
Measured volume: **6.9087** m³
